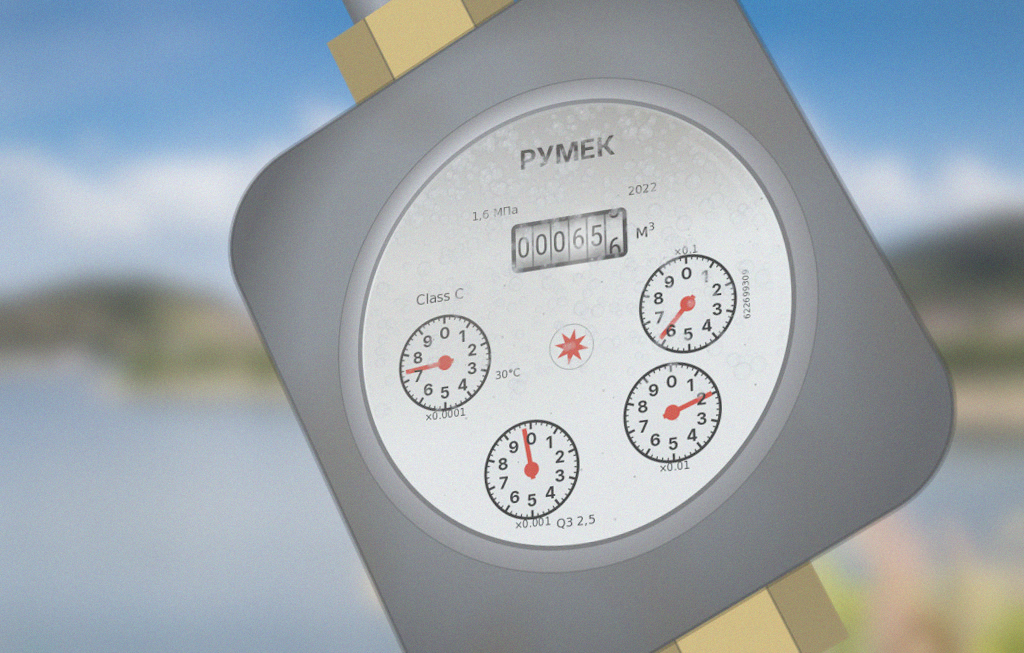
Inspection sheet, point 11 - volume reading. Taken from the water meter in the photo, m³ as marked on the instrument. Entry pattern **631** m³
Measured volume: **655.6197** m³
